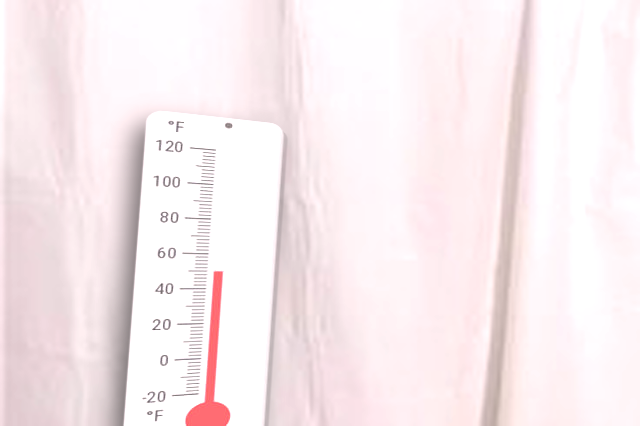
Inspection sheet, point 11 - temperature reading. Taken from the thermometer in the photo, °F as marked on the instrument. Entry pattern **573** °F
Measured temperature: **50** °F
